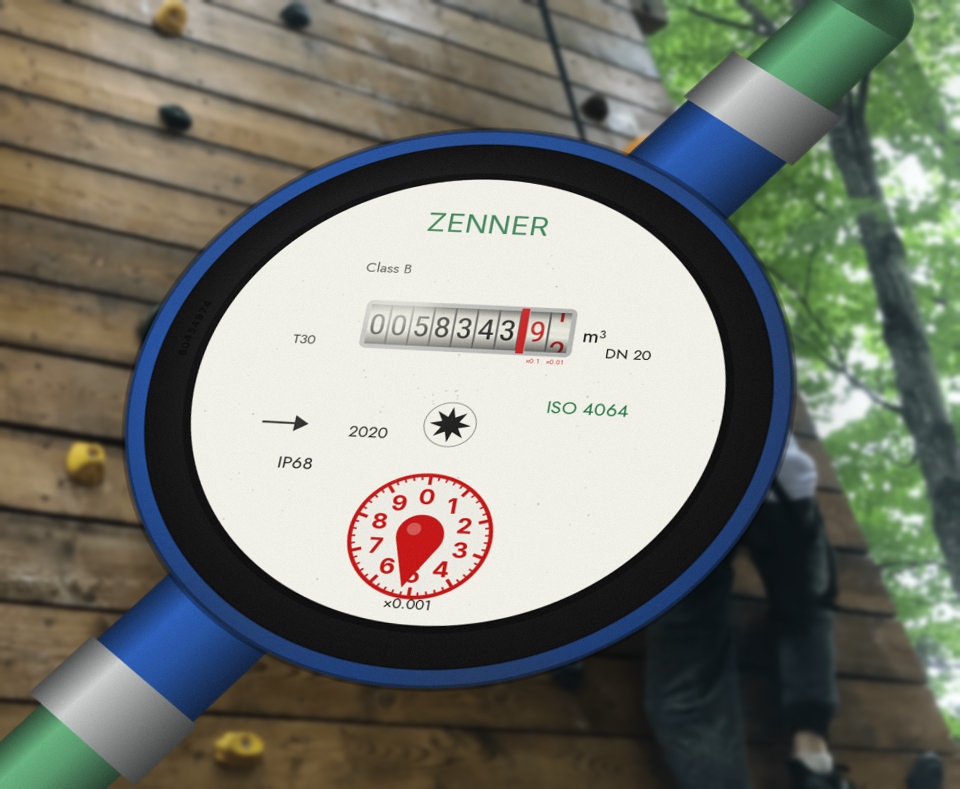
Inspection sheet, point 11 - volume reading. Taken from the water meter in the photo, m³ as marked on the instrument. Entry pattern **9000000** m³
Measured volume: **58343.915** m³
